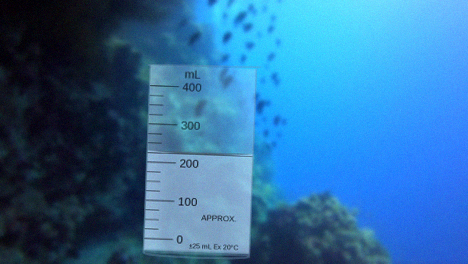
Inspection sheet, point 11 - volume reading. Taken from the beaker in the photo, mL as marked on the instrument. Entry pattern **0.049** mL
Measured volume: **225** mL
